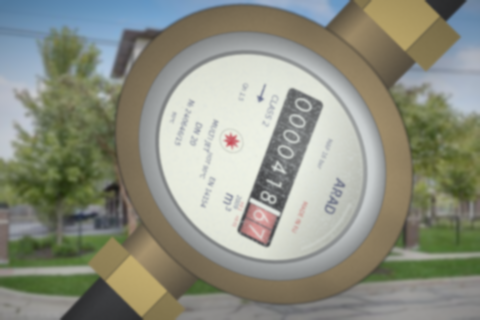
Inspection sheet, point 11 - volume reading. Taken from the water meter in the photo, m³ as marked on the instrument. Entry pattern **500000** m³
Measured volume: **418.67** m³
